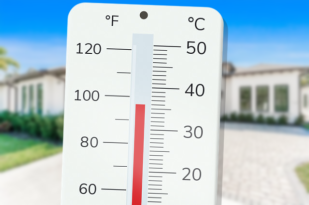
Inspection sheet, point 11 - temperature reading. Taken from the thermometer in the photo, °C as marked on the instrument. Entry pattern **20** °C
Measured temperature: **36** °C
